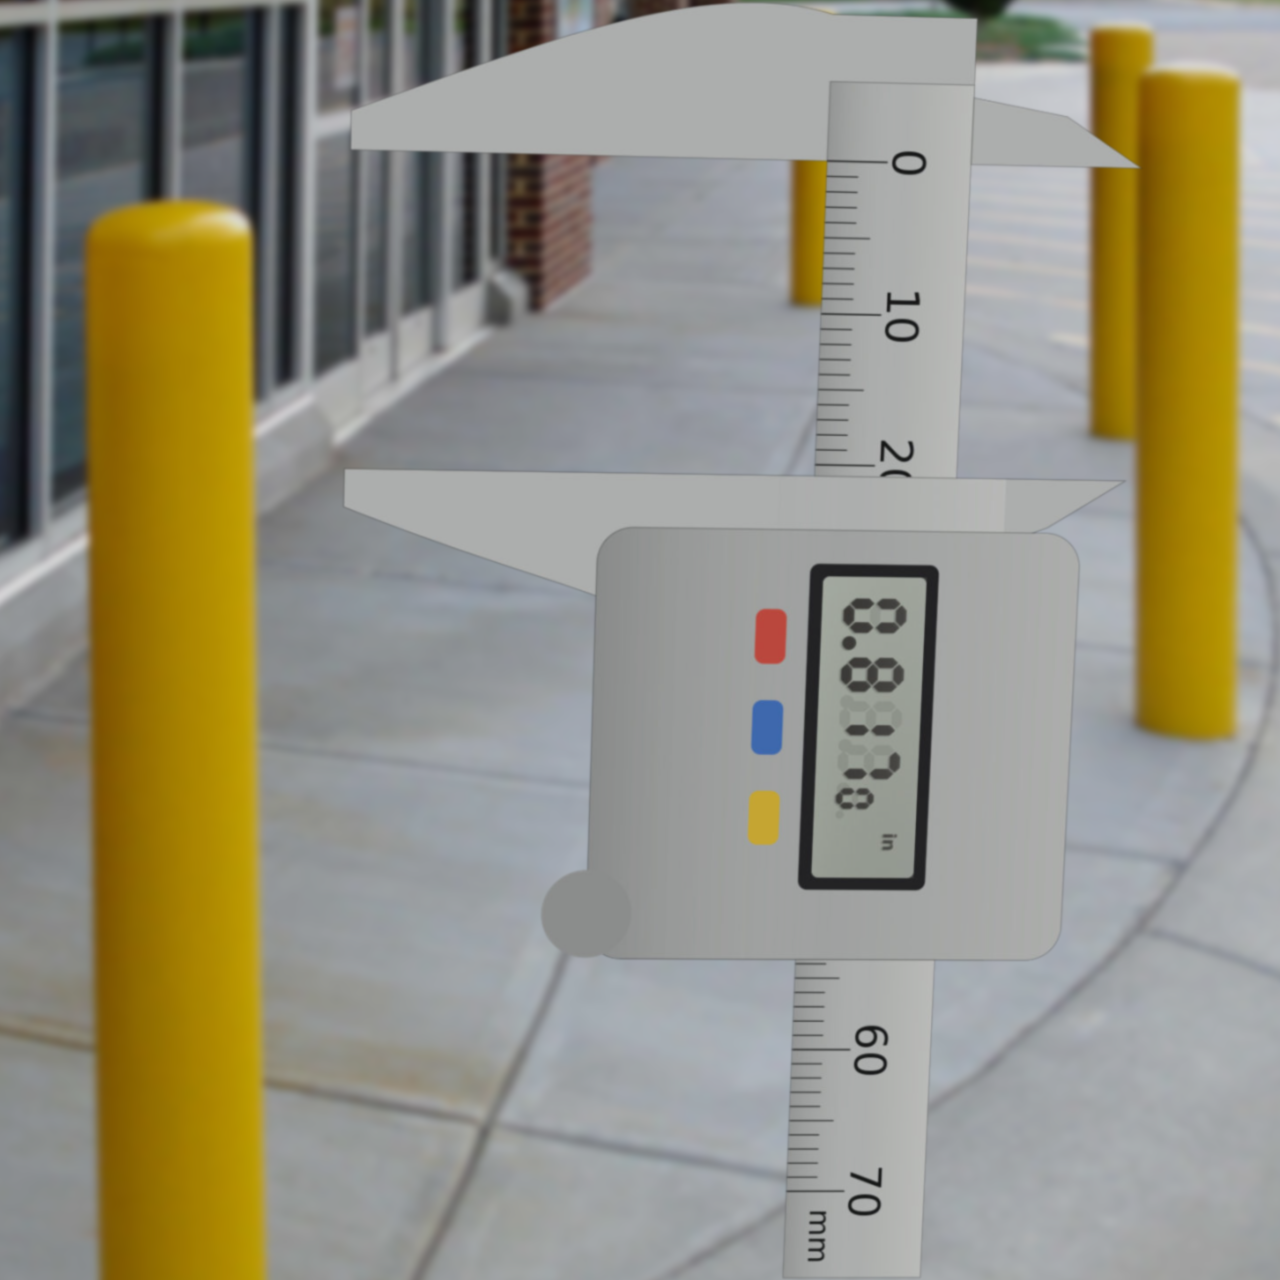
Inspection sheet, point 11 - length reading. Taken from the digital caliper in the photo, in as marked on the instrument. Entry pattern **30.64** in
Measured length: **0.8170** in
